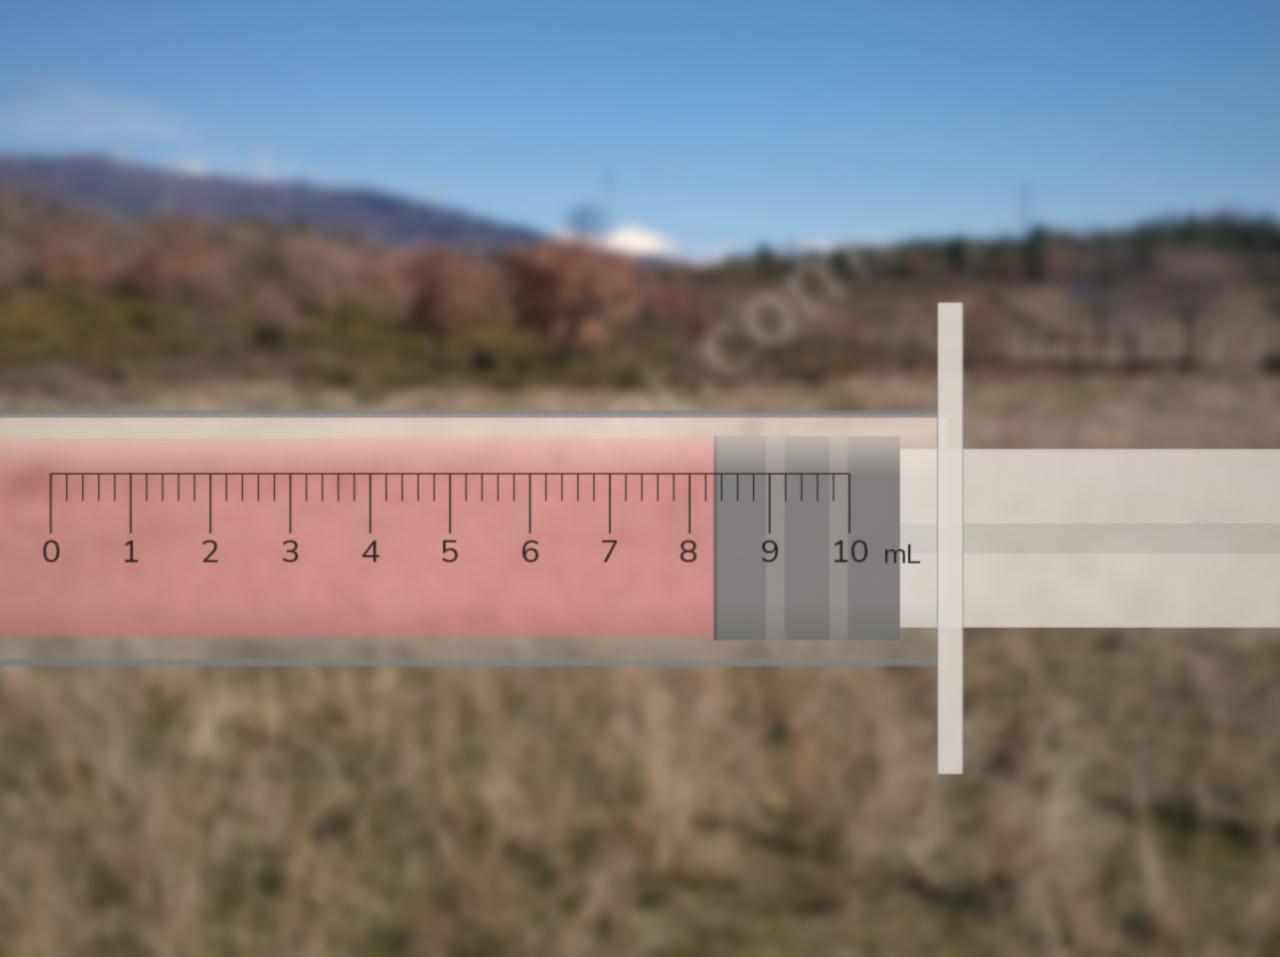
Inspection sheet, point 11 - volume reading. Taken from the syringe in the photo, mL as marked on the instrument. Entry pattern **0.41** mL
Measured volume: **8.3** mL
